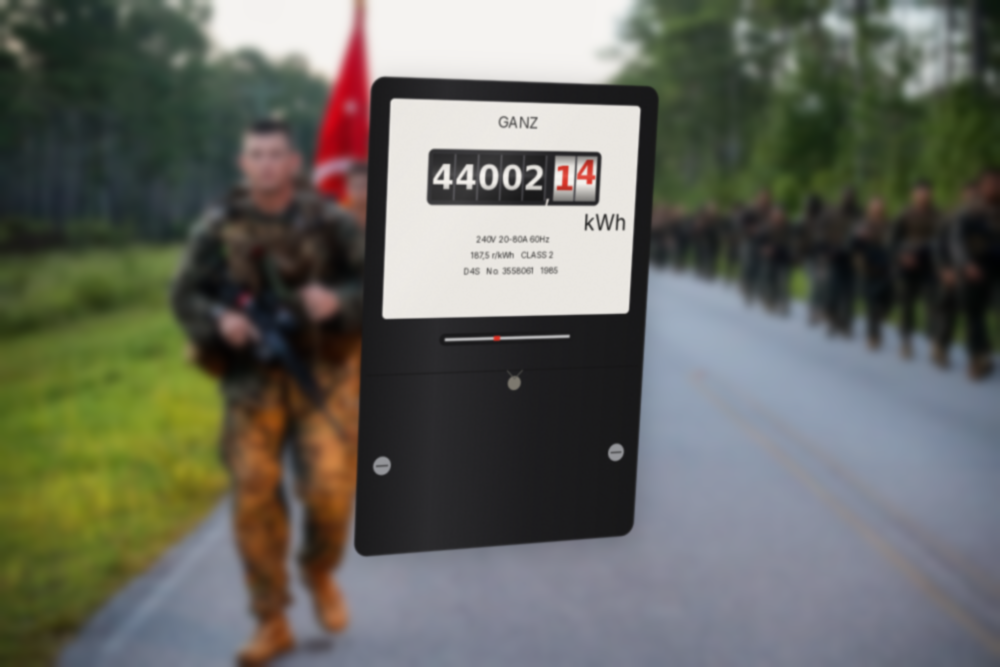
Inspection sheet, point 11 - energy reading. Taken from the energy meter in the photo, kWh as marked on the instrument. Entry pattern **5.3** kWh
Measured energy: **44002.14** kWh
